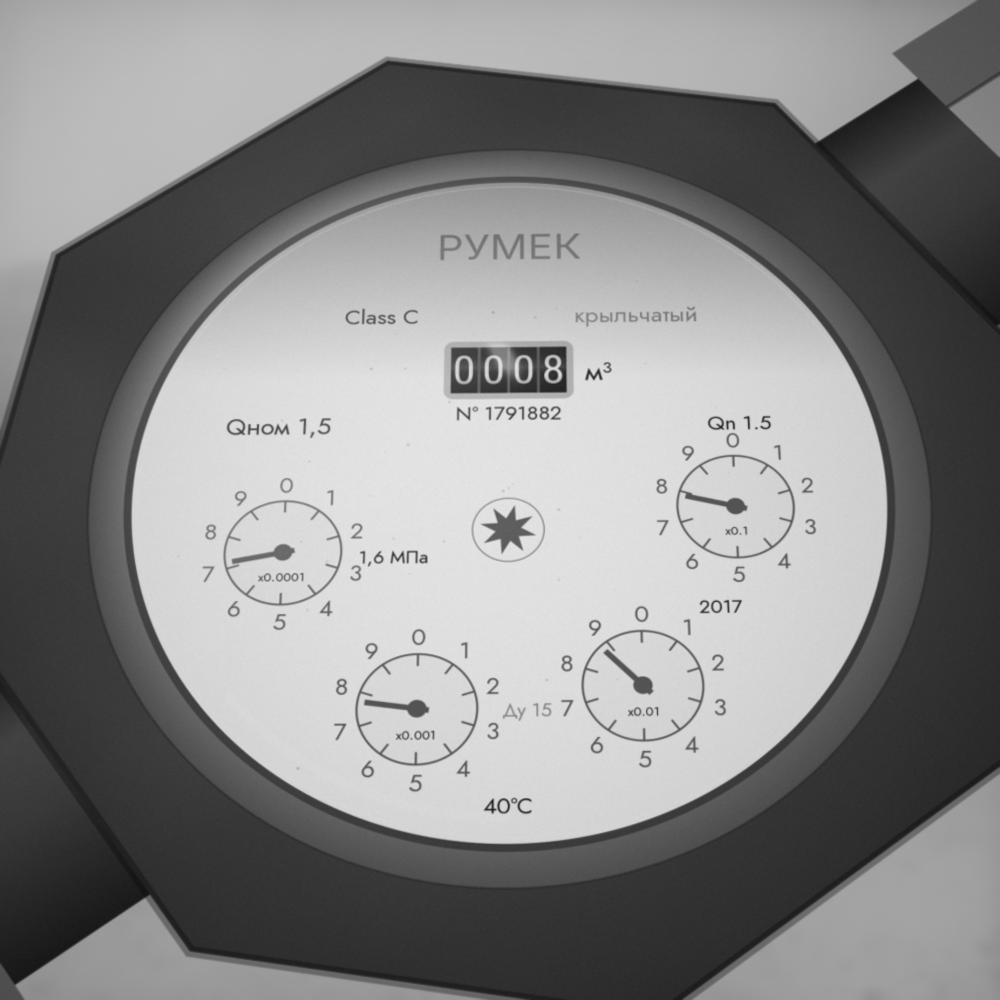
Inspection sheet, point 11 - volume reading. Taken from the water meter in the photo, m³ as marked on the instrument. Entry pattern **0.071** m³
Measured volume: **8.7877** m³
